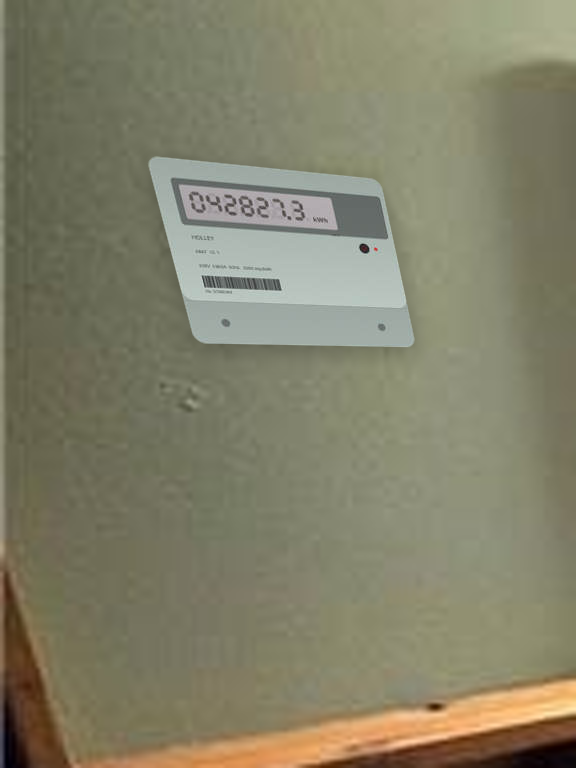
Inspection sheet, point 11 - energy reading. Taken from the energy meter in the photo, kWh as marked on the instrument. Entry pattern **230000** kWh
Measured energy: **42827.3** kWh
